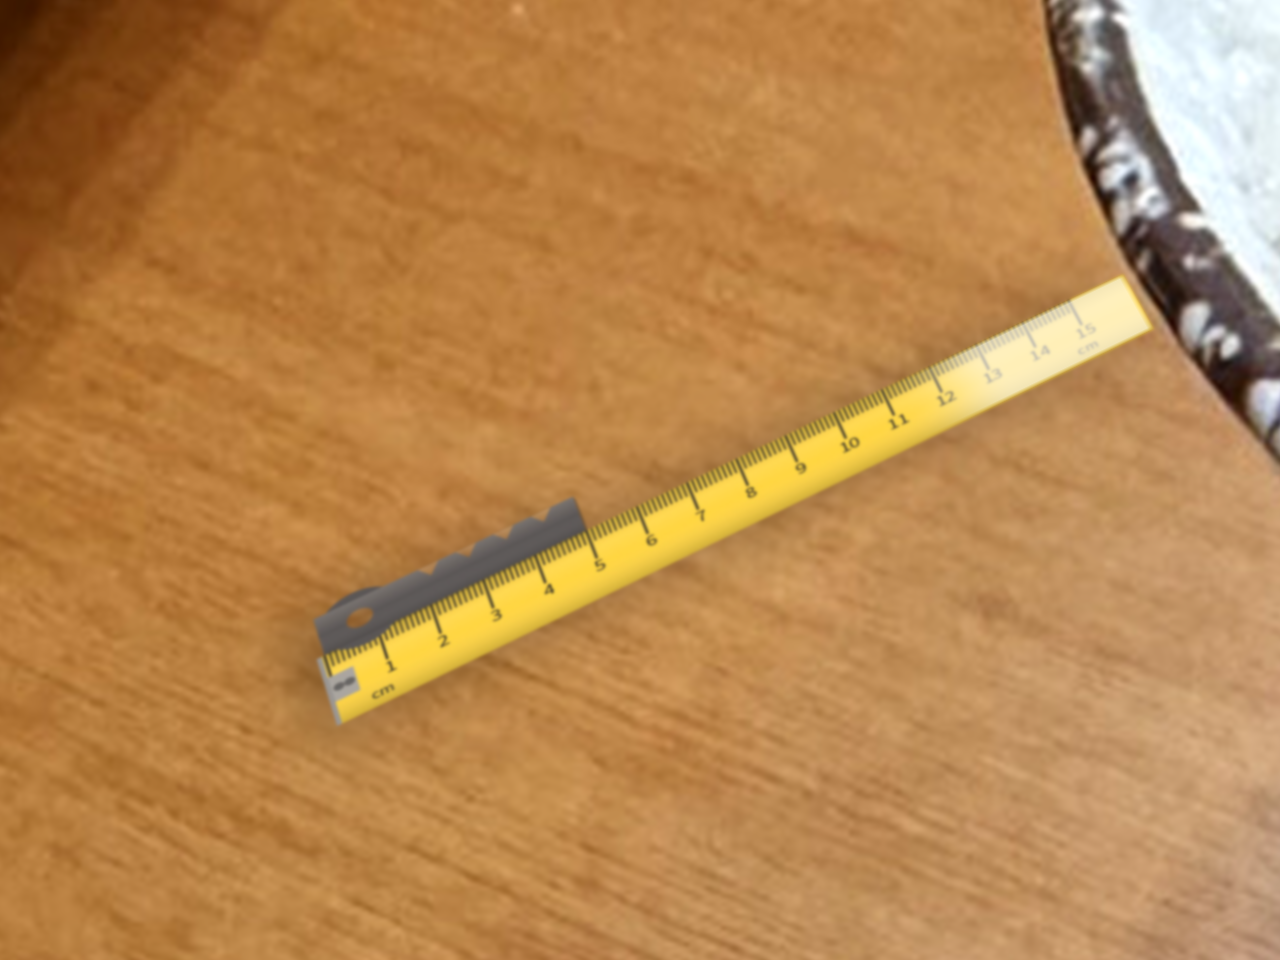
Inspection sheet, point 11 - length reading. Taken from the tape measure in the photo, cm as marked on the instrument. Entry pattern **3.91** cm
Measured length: **5** cm
